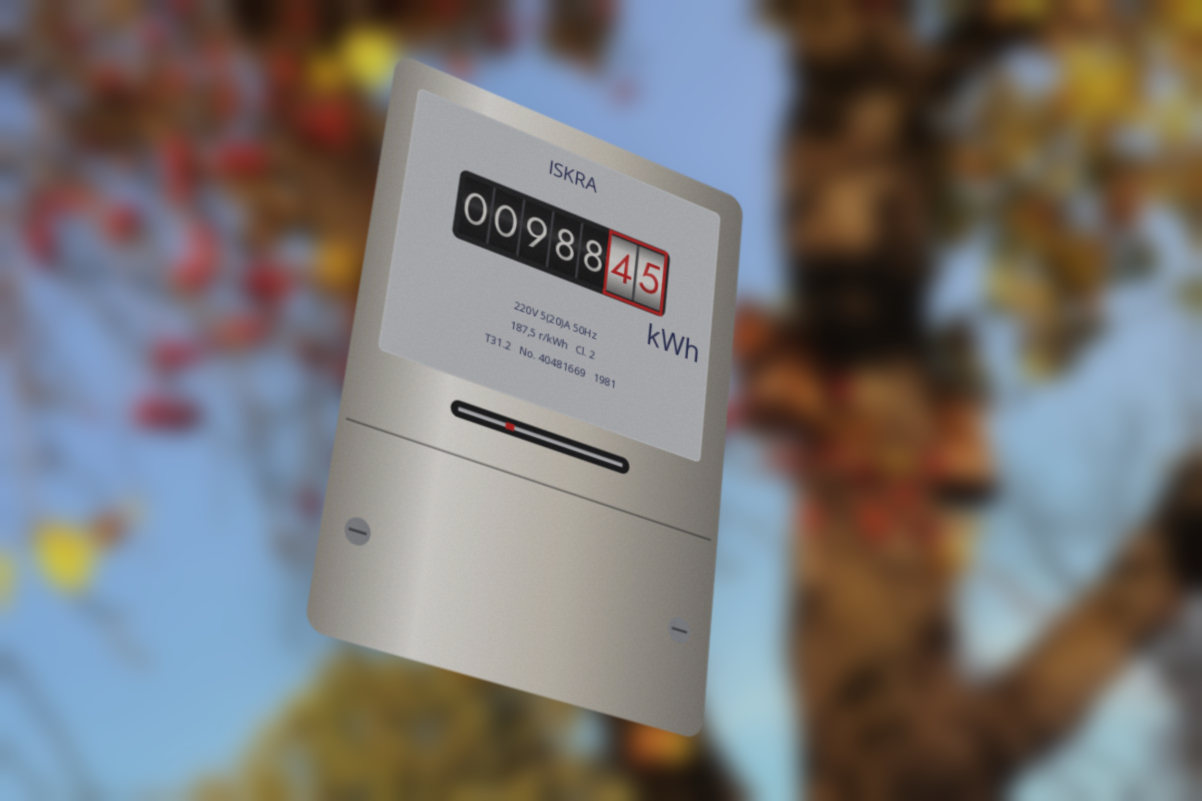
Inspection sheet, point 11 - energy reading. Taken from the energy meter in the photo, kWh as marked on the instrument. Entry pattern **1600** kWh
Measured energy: **988.45** kWh
